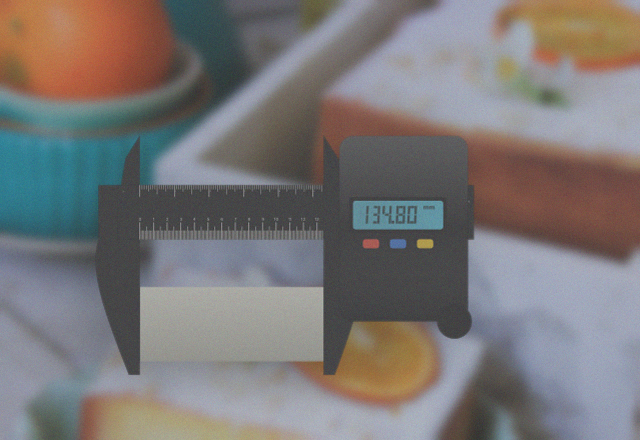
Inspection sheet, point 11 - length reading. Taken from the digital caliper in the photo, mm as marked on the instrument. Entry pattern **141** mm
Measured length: **134.80** mm
